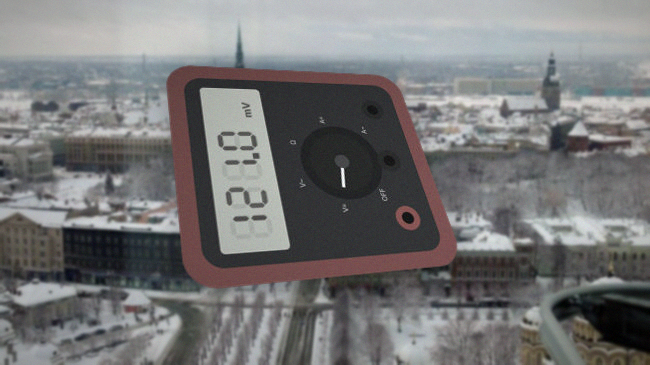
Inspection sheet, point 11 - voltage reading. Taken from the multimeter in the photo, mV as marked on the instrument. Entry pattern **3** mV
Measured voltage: **121.0** mV
